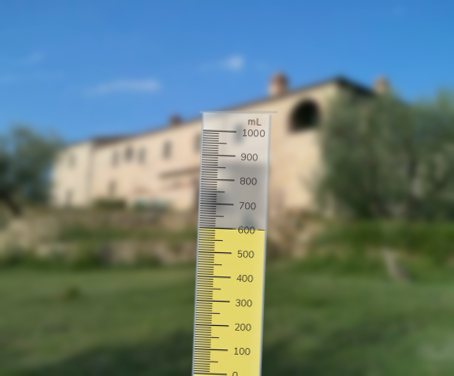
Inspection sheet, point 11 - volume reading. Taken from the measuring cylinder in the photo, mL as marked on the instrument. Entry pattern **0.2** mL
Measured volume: **600** mL
